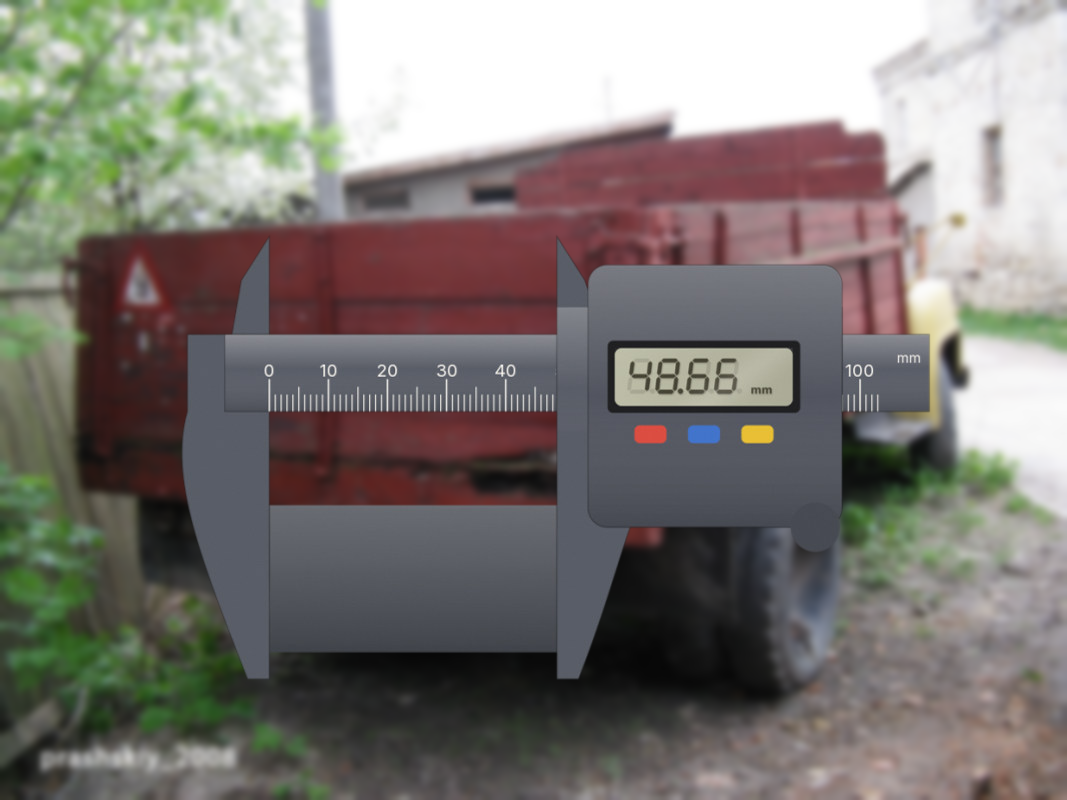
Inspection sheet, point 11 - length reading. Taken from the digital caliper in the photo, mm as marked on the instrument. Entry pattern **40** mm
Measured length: **48.66** mm
